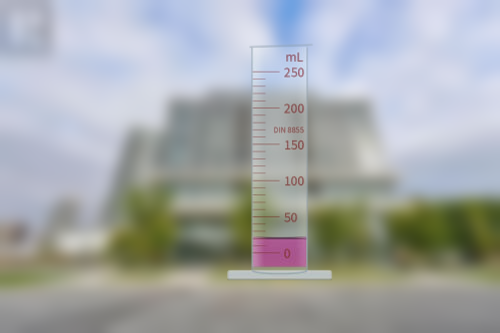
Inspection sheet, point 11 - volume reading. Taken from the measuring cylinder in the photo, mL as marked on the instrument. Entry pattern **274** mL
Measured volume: **20** mL
